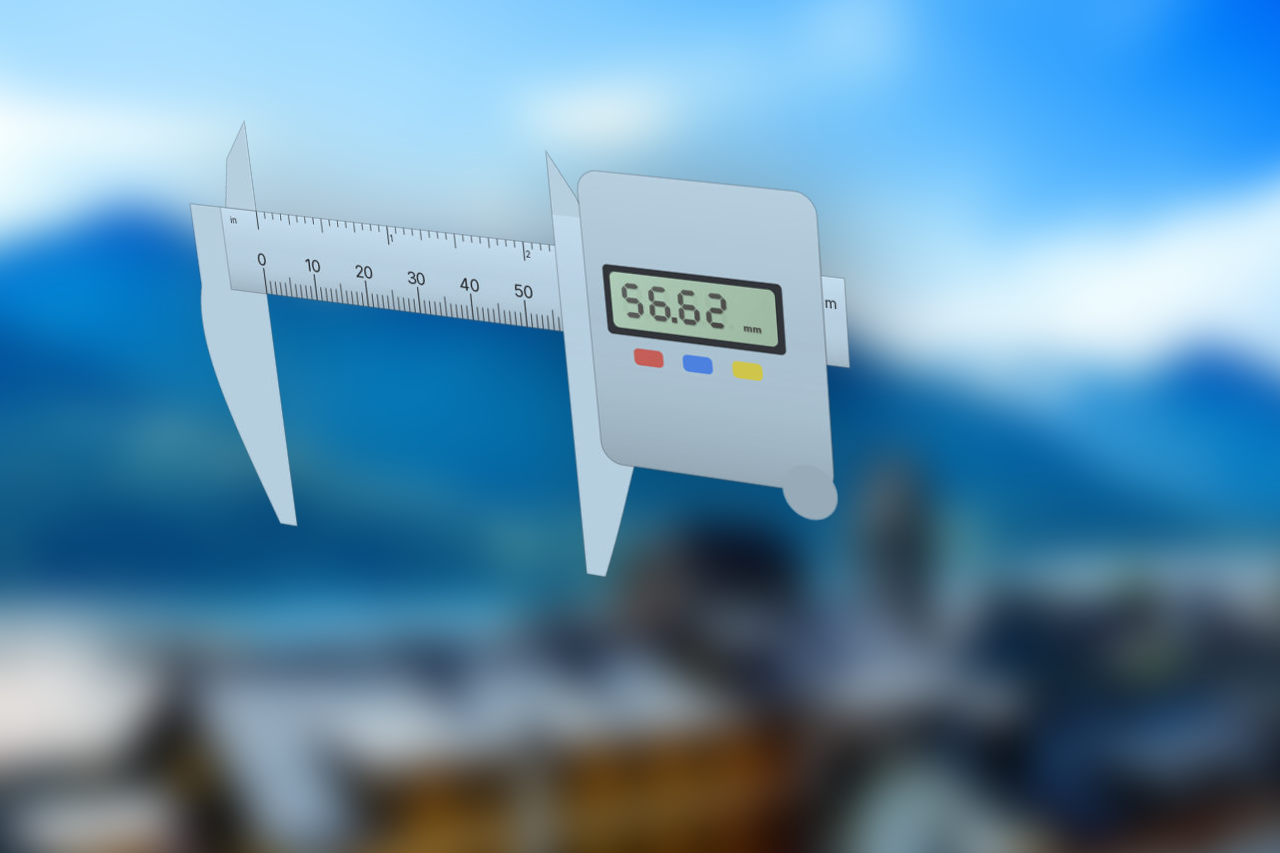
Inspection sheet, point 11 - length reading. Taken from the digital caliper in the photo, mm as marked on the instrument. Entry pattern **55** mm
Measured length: **56.62** mm
